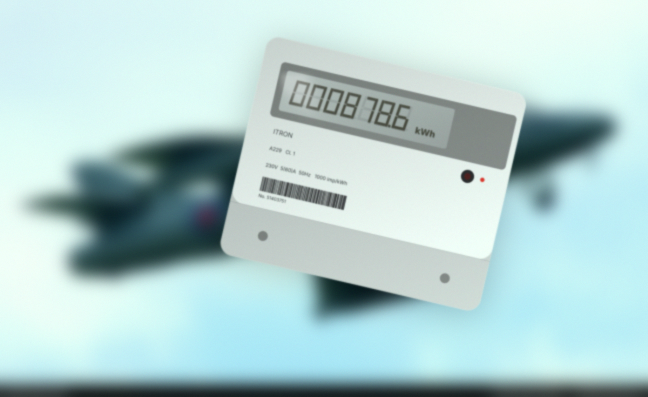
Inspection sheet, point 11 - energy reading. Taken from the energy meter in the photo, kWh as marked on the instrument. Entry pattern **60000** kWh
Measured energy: **878.6** kWh
